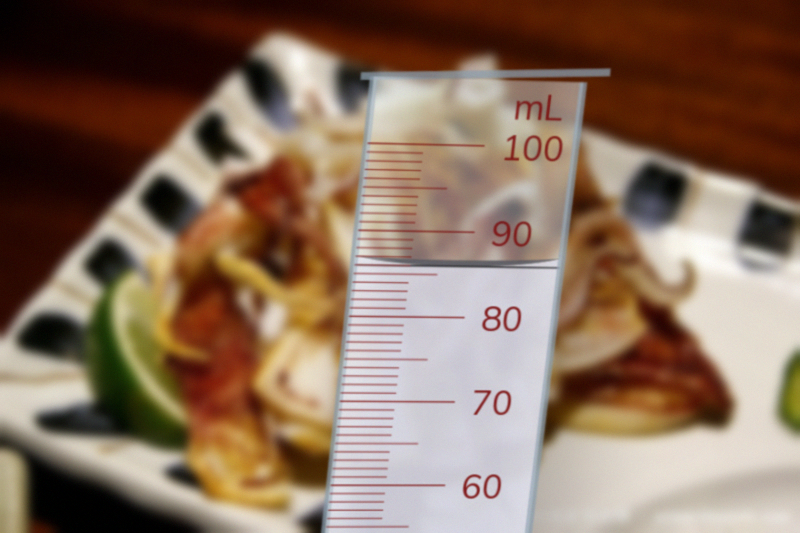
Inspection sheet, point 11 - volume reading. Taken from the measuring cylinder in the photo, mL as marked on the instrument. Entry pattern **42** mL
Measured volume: **86** mL
